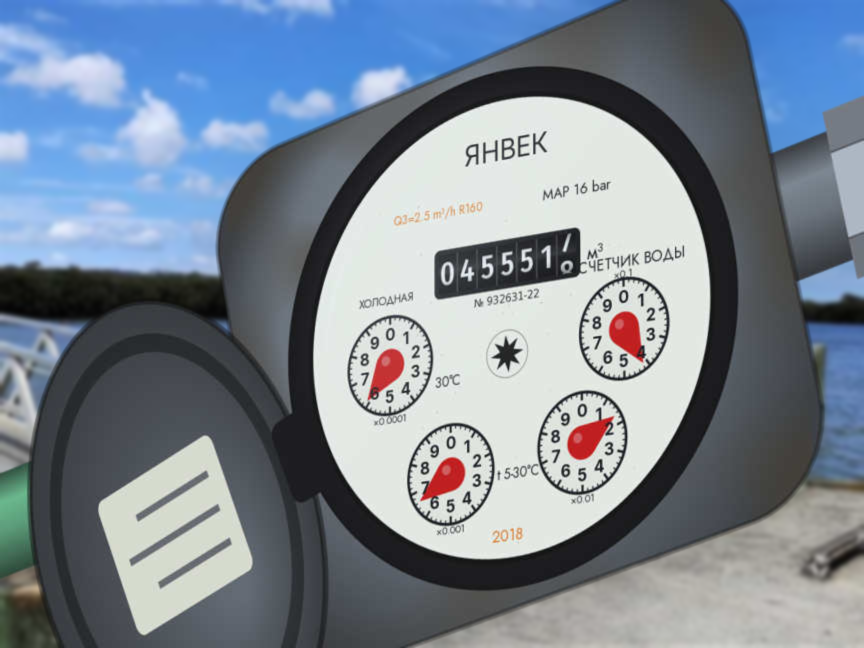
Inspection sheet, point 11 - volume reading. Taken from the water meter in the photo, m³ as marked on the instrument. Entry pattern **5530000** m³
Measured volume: **455517.4166** m³
